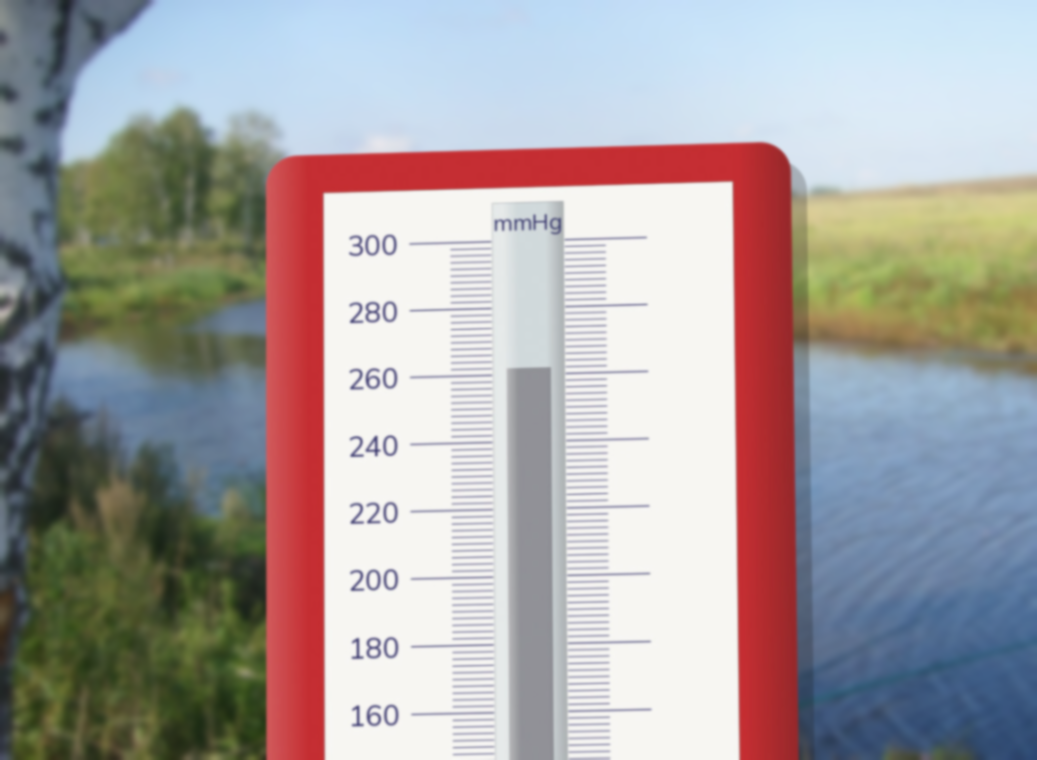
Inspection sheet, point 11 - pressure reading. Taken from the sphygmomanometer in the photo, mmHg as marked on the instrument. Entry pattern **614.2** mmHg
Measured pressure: **262** mmHg
